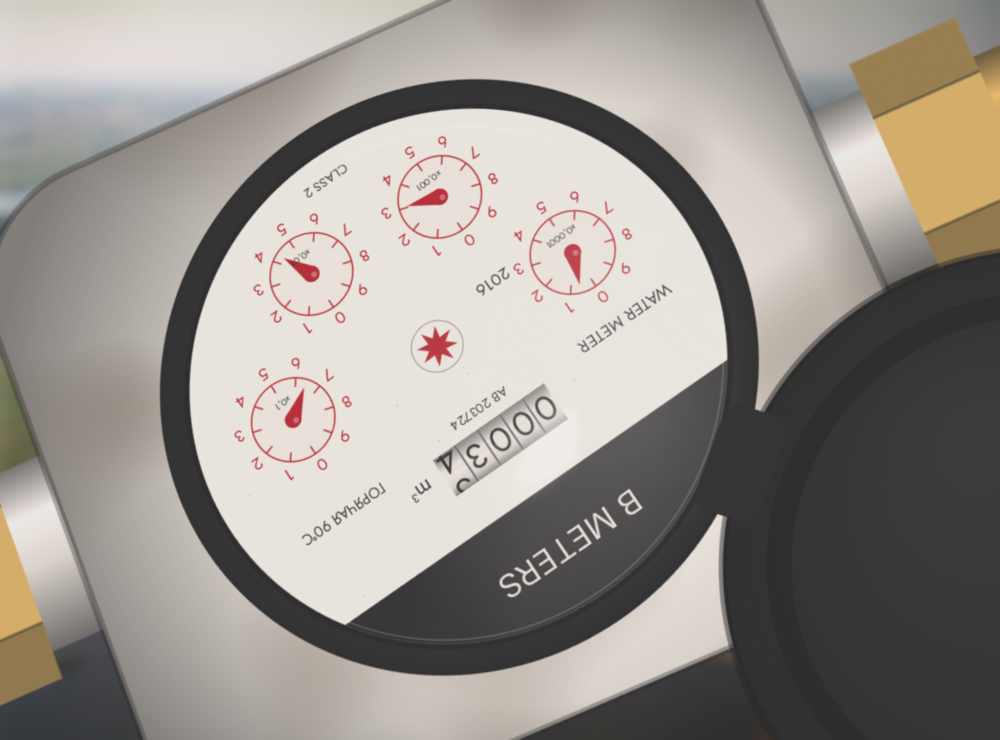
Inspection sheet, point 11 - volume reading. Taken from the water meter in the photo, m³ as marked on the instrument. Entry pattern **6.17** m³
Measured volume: **33.6430** m³
